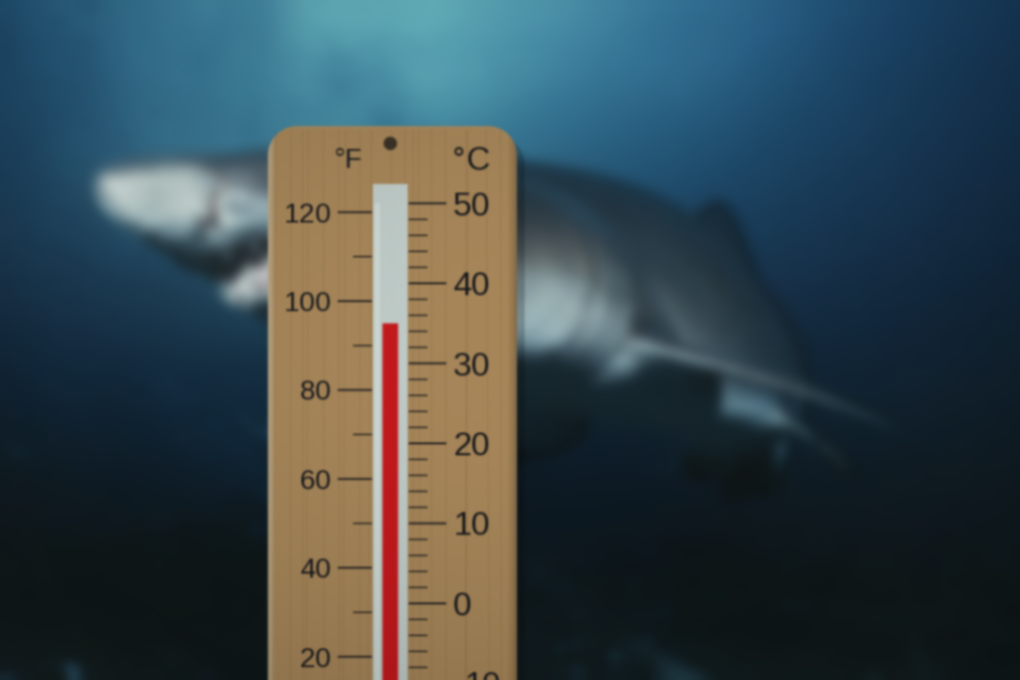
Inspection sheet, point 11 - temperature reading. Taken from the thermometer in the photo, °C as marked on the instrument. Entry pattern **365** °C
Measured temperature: **35** °C
